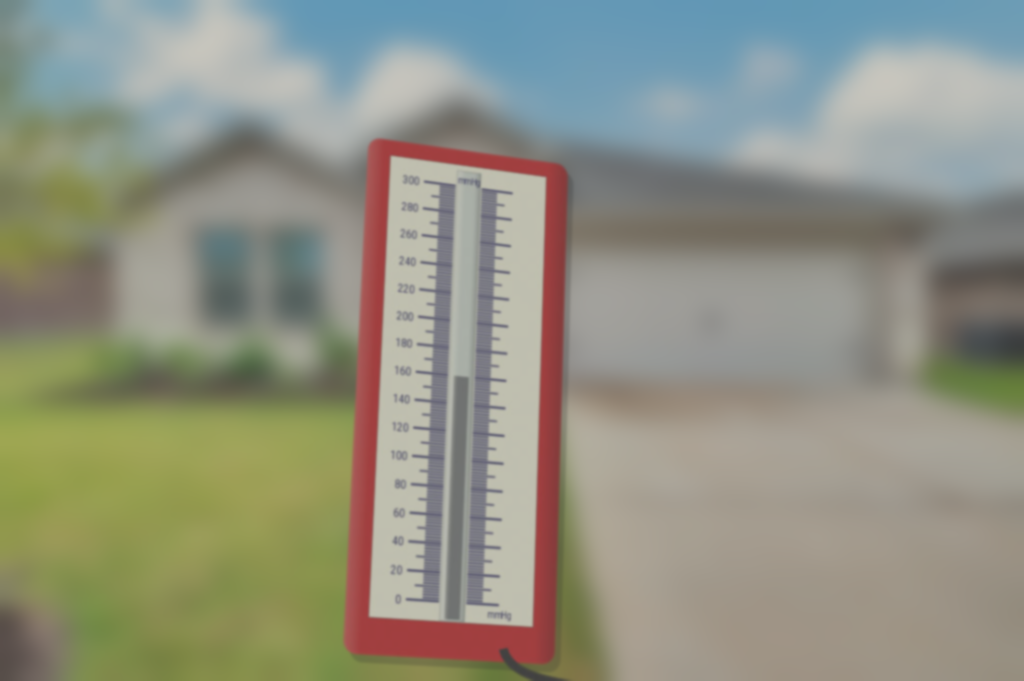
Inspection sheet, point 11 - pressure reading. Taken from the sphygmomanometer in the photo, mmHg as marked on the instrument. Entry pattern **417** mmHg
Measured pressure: **160** mmHg
